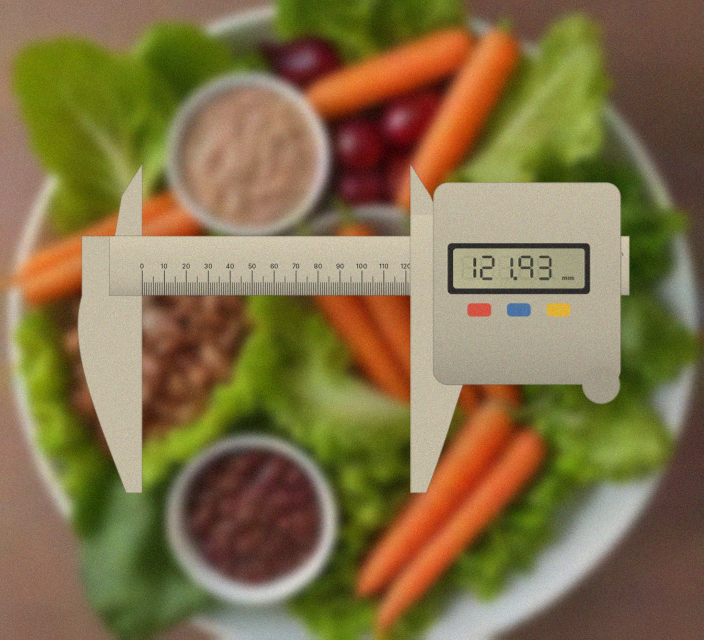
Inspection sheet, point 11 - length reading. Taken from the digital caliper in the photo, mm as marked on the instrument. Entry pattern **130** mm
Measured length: **121.93** mm
